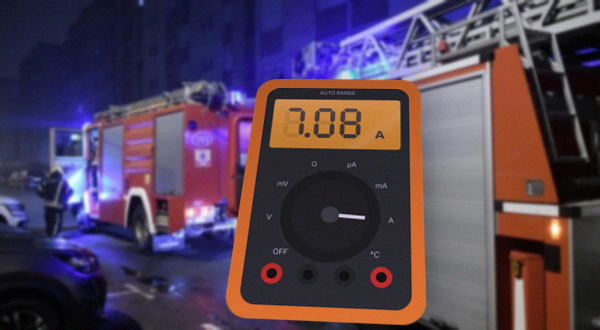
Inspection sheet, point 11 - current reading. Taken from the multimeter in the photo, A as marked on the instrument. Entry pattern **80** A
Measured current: **7.08** A
